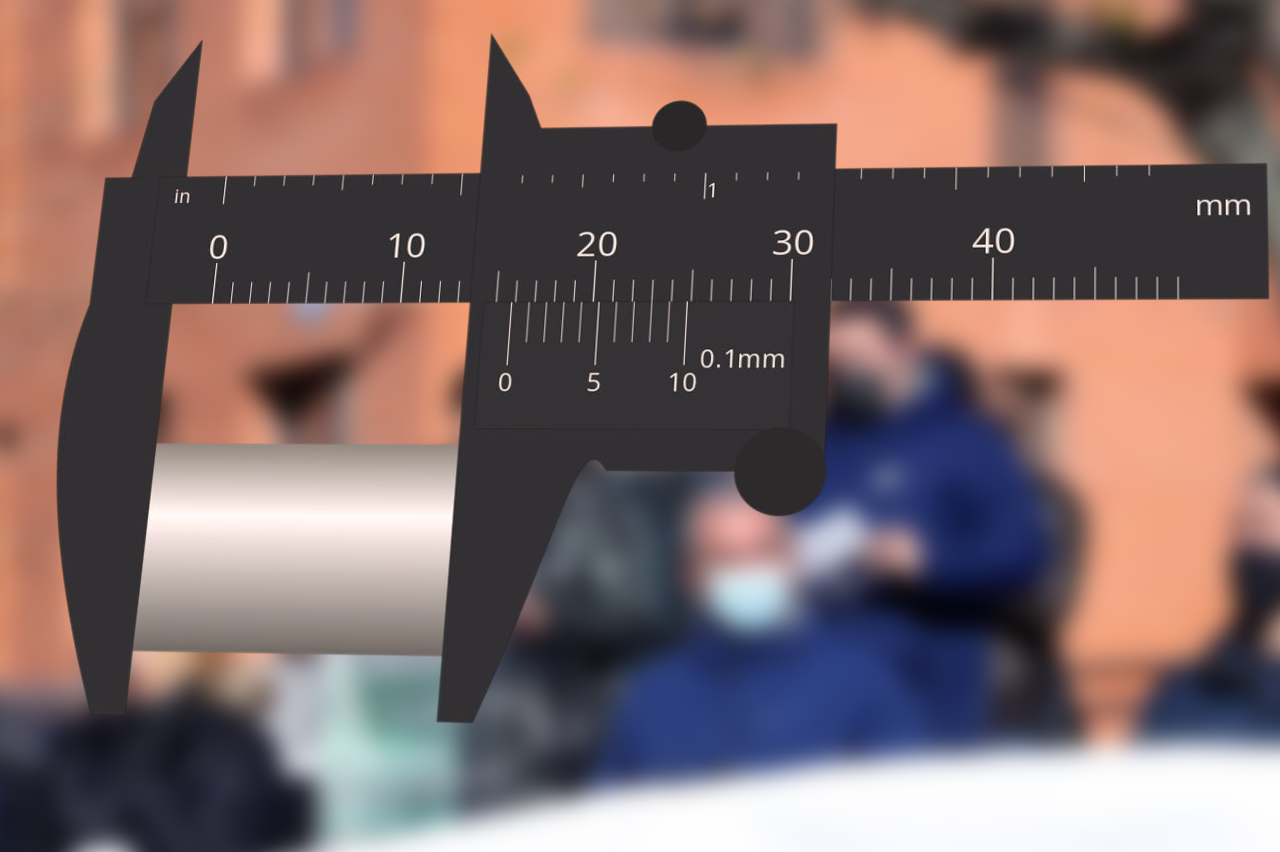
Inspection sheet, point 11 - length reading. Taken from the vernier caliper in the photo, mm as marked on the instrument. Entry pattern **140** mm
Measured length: **15.8** mm
